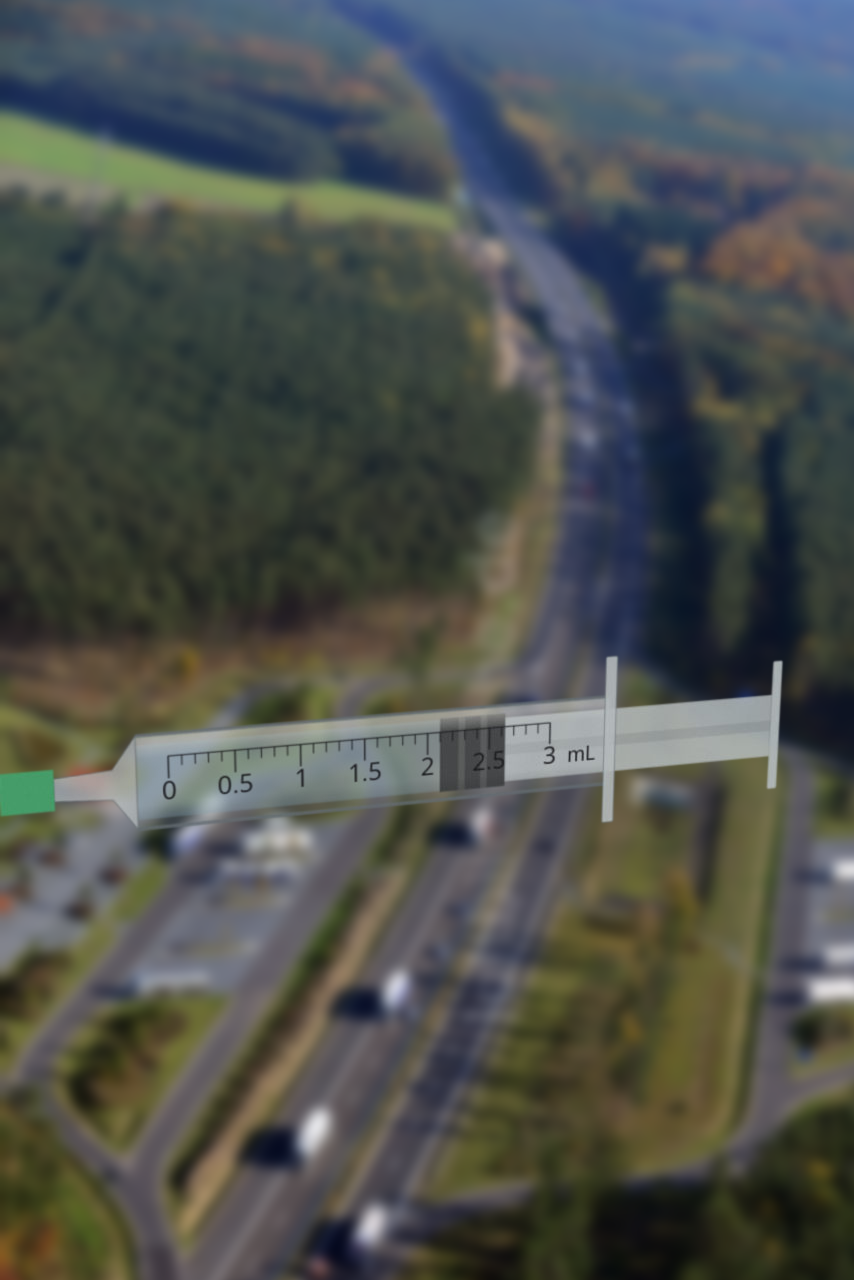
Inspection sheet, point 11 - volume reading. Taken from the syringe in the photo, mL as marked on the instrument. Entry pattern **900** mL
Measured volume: **2.1** mL
